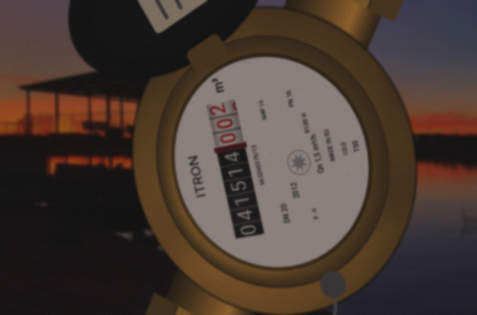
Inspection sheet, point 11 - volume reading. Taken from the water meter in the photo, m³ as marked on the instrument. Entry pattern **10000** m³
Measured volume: **41514.002** m³
